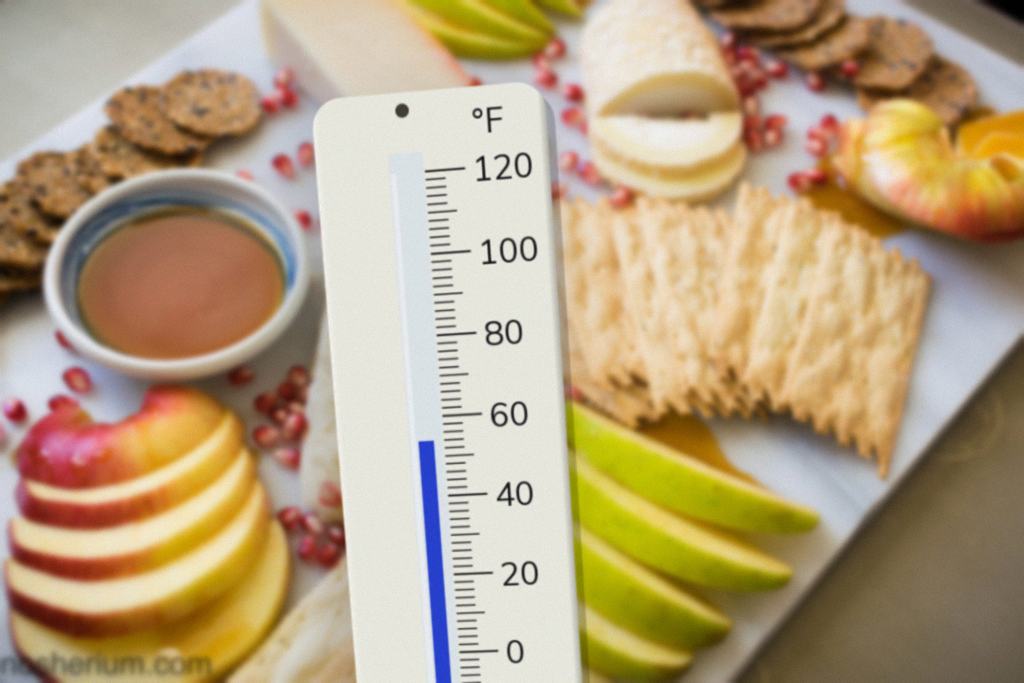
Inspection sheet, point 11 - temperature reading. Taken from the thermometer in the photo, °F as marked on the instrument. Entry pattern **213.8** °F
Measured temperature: **54** °F
